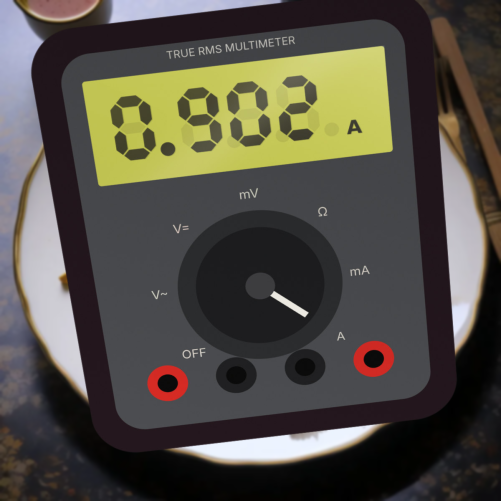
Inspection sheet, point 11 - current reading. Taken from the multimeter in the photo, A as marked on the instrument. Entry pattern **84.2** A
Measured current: **0.902** A
